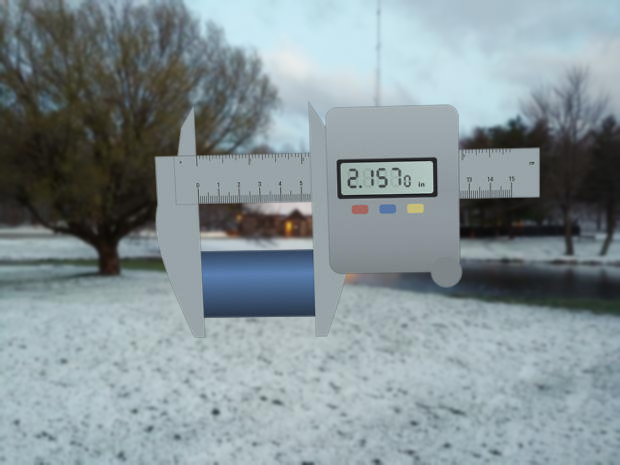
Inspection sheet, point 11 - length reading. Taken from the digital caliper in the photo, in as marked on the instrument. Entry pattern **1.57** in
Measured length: **2.1570** in
